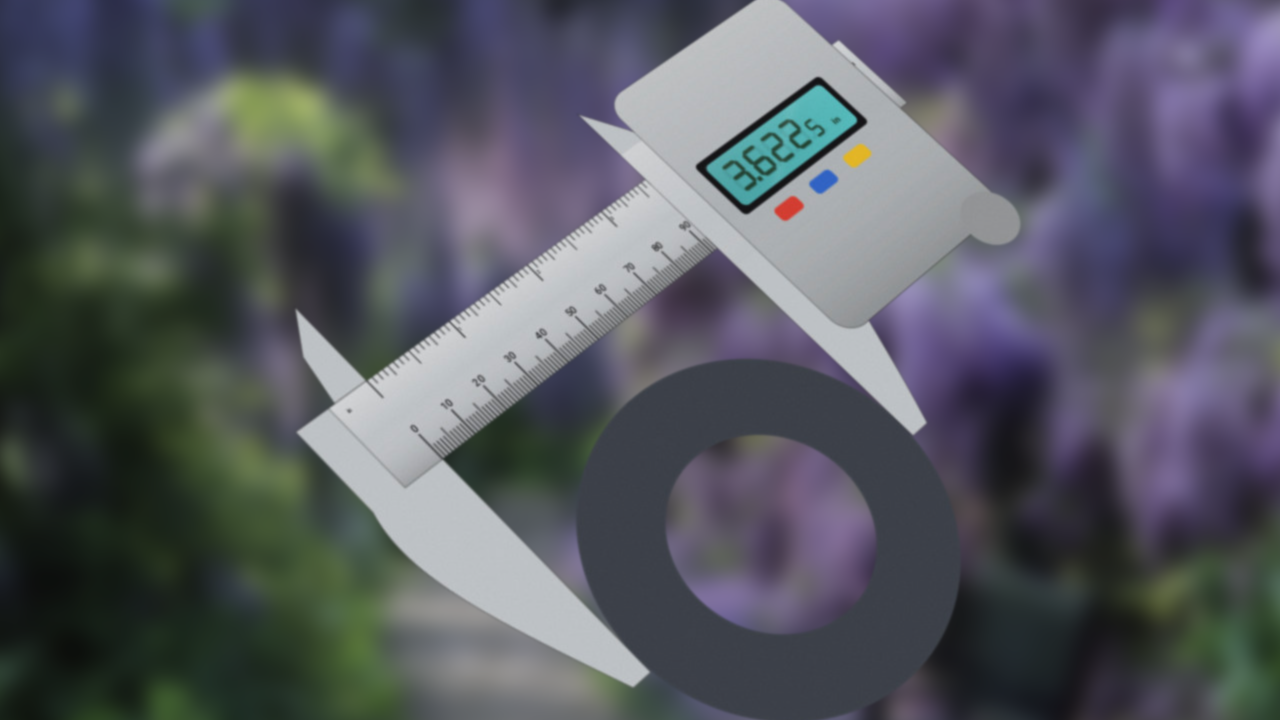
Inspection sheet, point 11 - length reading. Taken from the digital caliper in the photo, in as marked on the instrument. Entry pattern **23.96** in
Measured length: **3.6225** in
